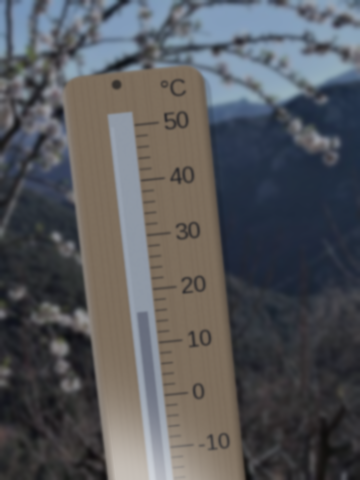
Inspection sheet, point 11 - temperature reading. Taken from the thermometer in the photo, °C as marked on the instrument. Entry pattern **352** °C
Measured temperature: **16** °C
